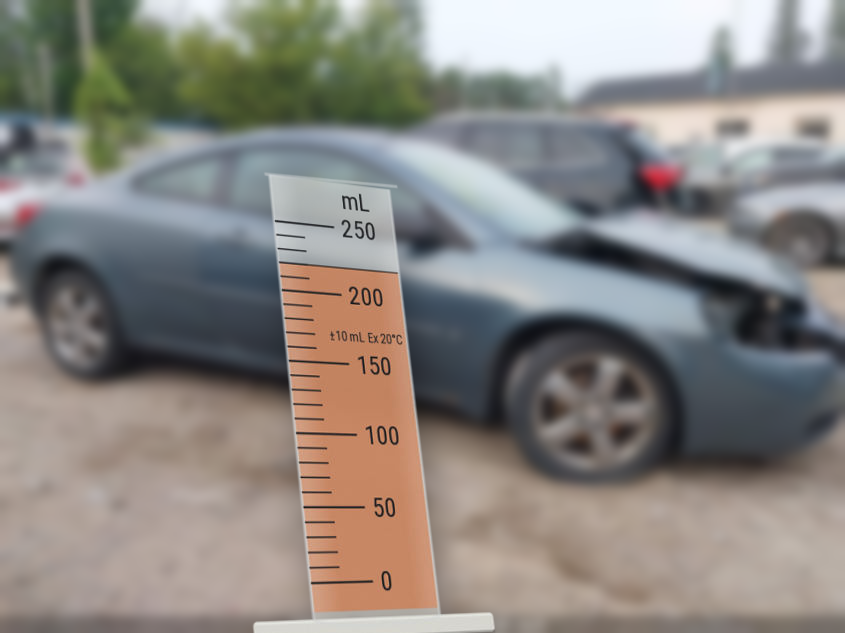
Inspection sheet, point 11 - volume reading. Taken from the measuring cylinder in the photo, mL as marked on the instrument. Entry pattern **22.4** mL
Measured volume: **220** mL
